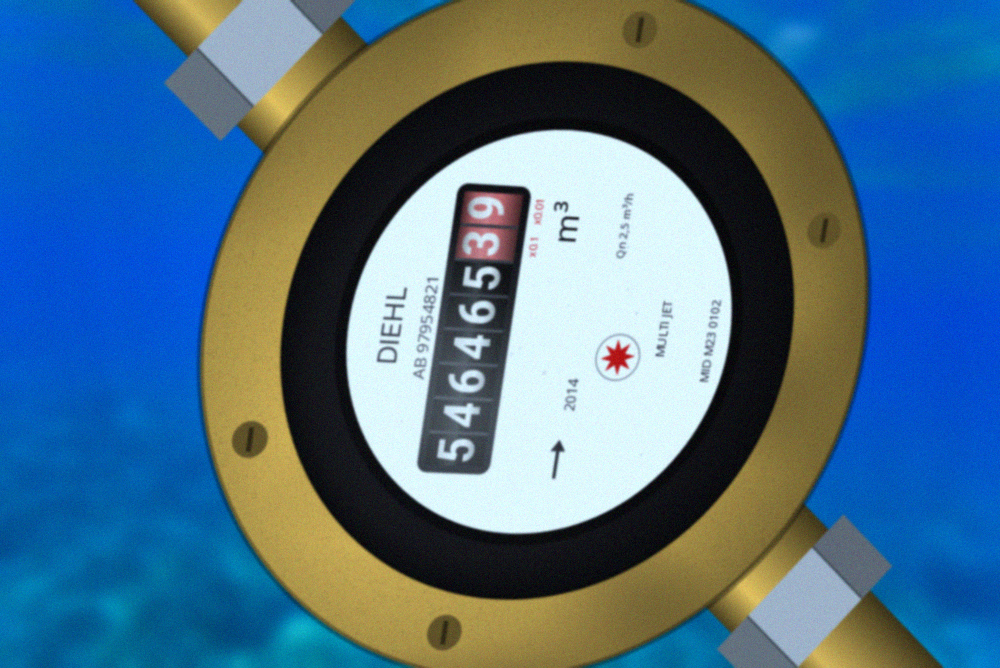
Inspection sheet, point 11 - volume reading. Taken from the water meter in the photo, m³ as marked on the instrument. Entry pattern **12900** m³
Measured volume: **546465.39** m³
